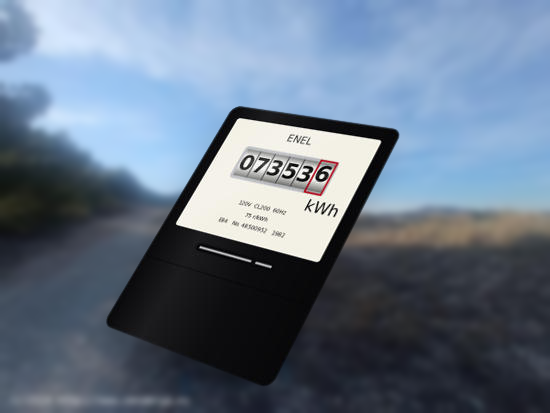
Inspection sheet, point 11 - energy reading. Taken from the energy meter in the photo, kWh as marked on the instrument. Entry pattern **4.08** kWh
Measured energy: **7353.6** kWh
